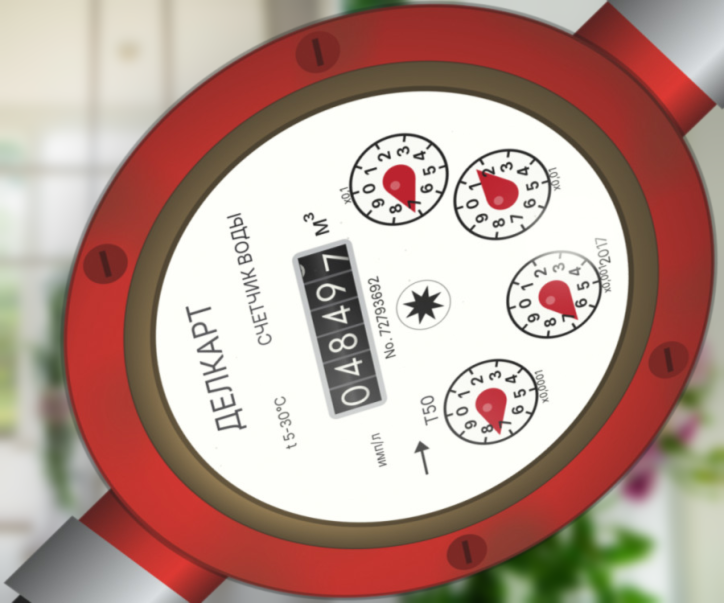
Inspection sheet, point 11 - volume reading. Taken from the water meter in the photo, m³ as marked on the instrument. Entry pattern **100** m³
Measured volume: **48496.7167** m³
